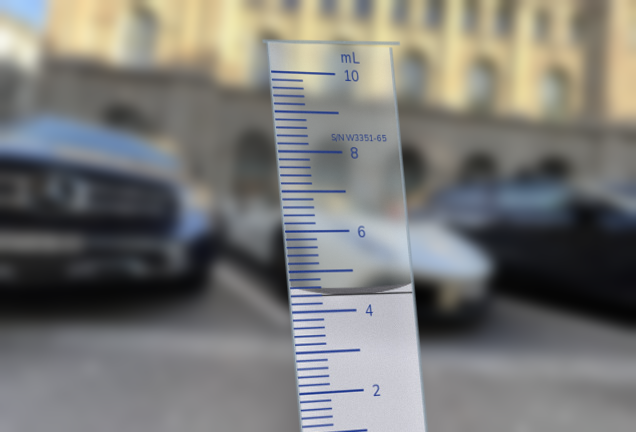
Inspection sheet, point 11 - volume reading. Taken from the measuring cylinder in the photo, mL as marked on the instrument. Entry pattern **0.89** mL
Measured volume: **4.4** mL
